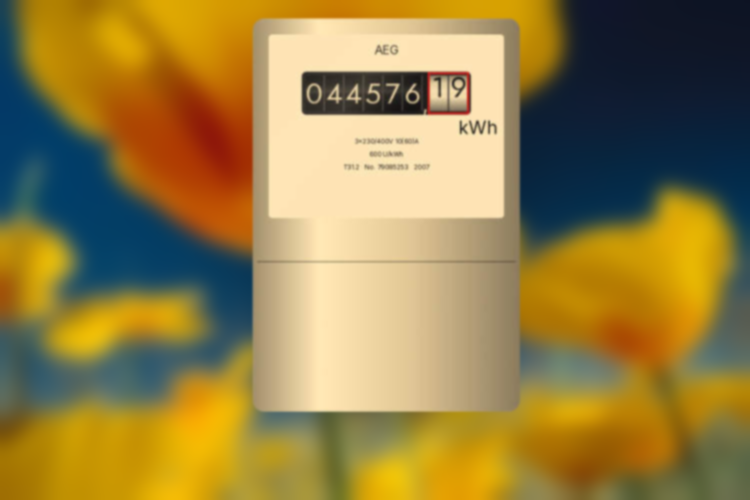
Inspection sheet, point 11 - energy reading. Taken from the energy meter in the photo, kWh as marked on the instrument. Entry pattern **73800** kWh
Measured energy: **44576.19** kWh
